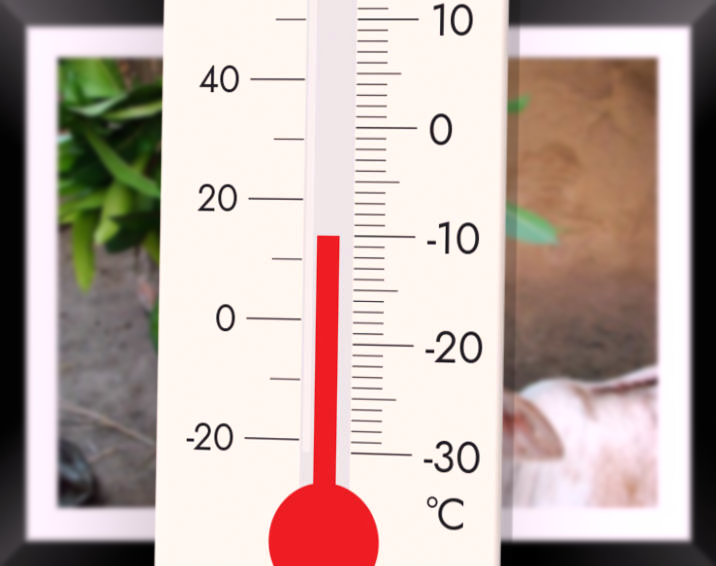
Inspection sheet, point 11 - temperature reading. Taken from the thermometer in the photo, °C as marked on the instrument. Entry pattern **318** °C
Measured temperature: **-10** °C
